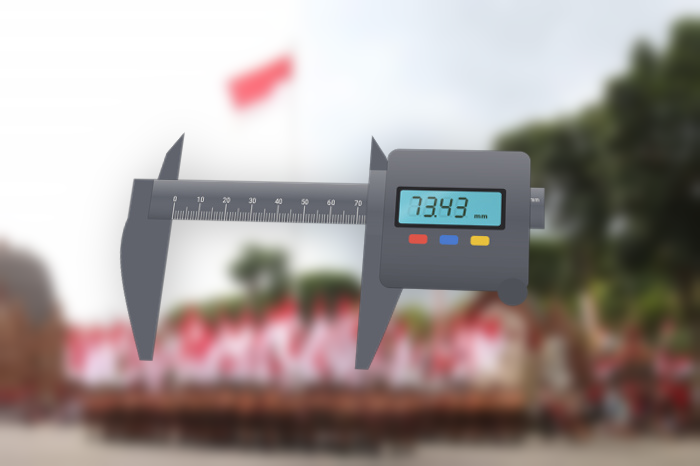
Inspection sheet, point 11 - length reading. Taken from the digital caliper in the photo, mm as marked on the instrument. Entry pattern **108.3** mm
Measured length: **73.43** mm
